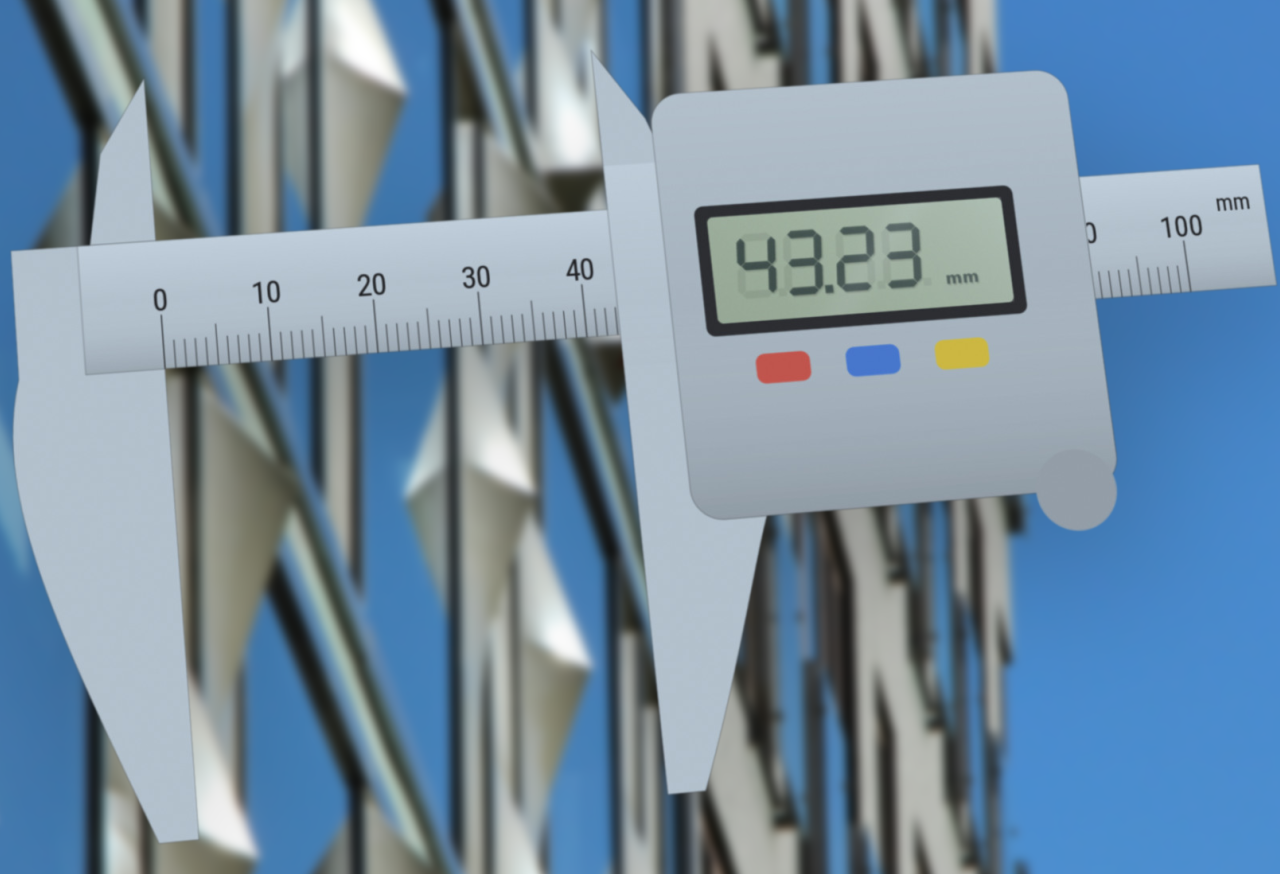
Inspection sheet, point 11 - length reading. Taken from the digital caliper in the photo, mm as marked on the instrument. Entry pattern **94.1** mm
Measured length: **43.23** mm
